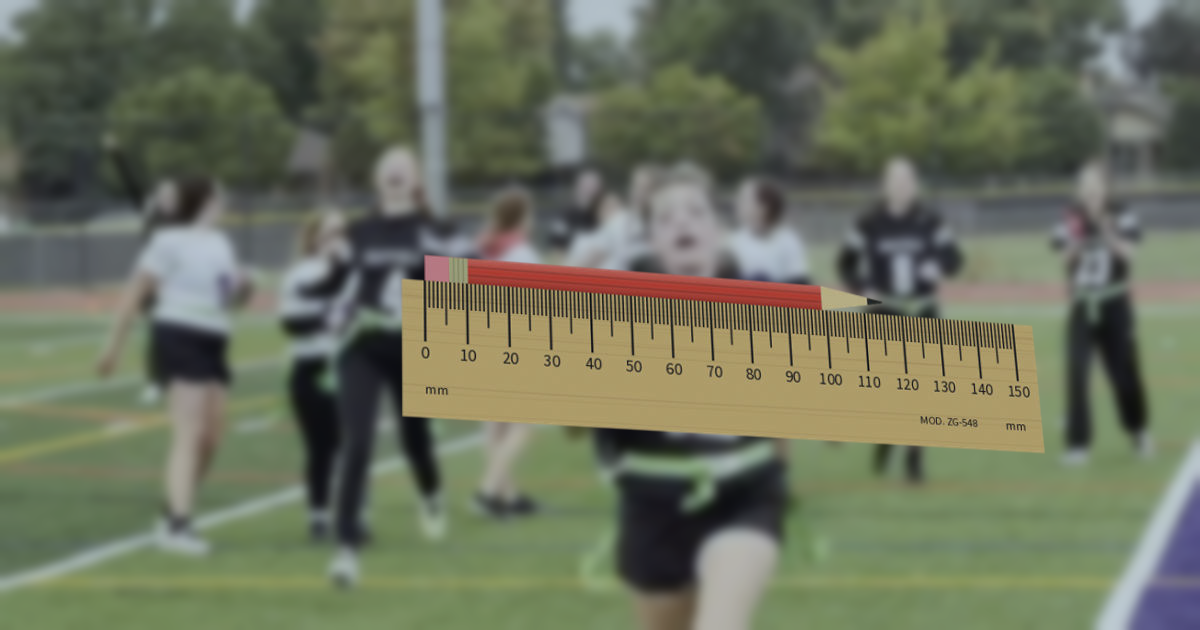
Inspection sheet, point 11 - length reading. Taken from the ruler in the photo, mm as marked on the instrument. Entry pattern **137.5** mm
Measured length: **115** mm
